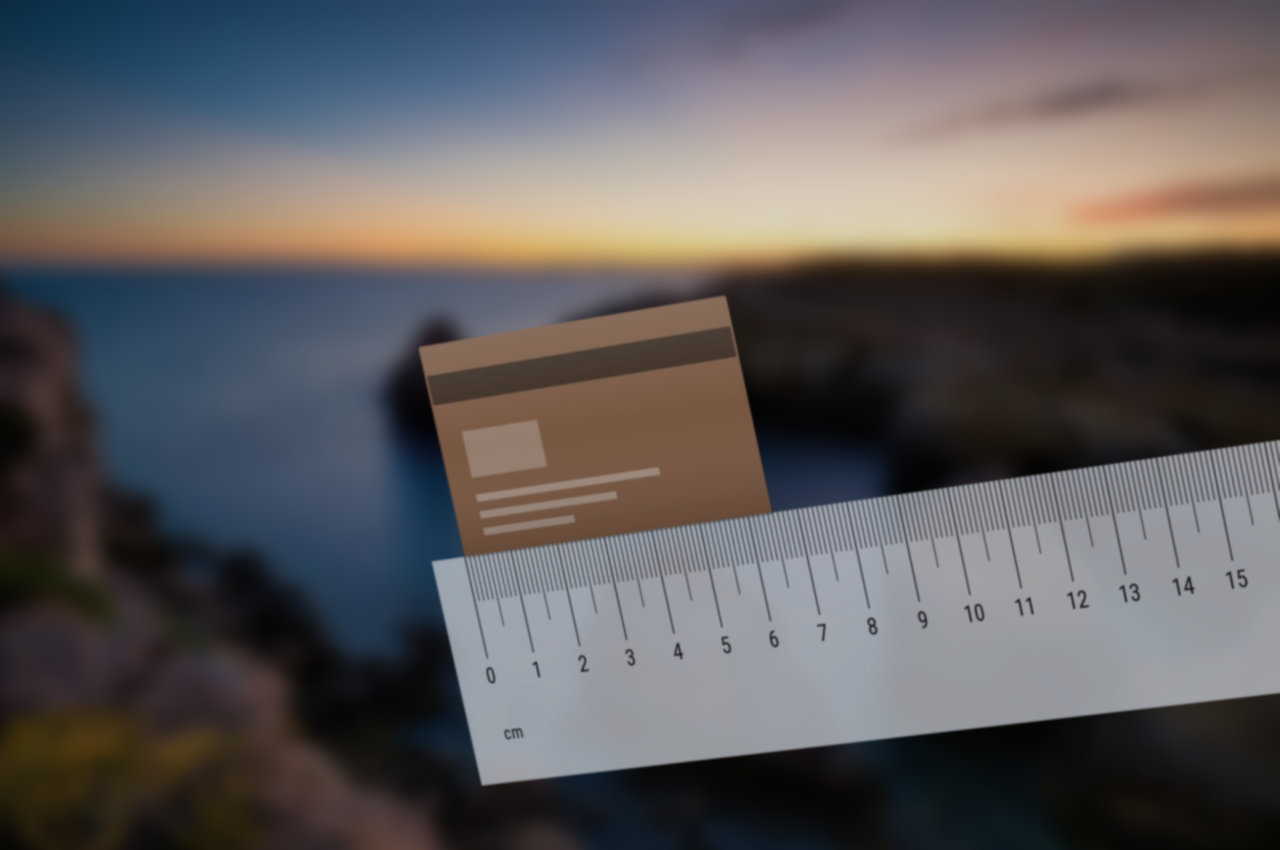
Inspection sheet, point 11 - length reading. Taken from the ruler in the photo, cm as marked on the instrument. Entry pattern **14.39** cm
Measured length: **6.5** cm
